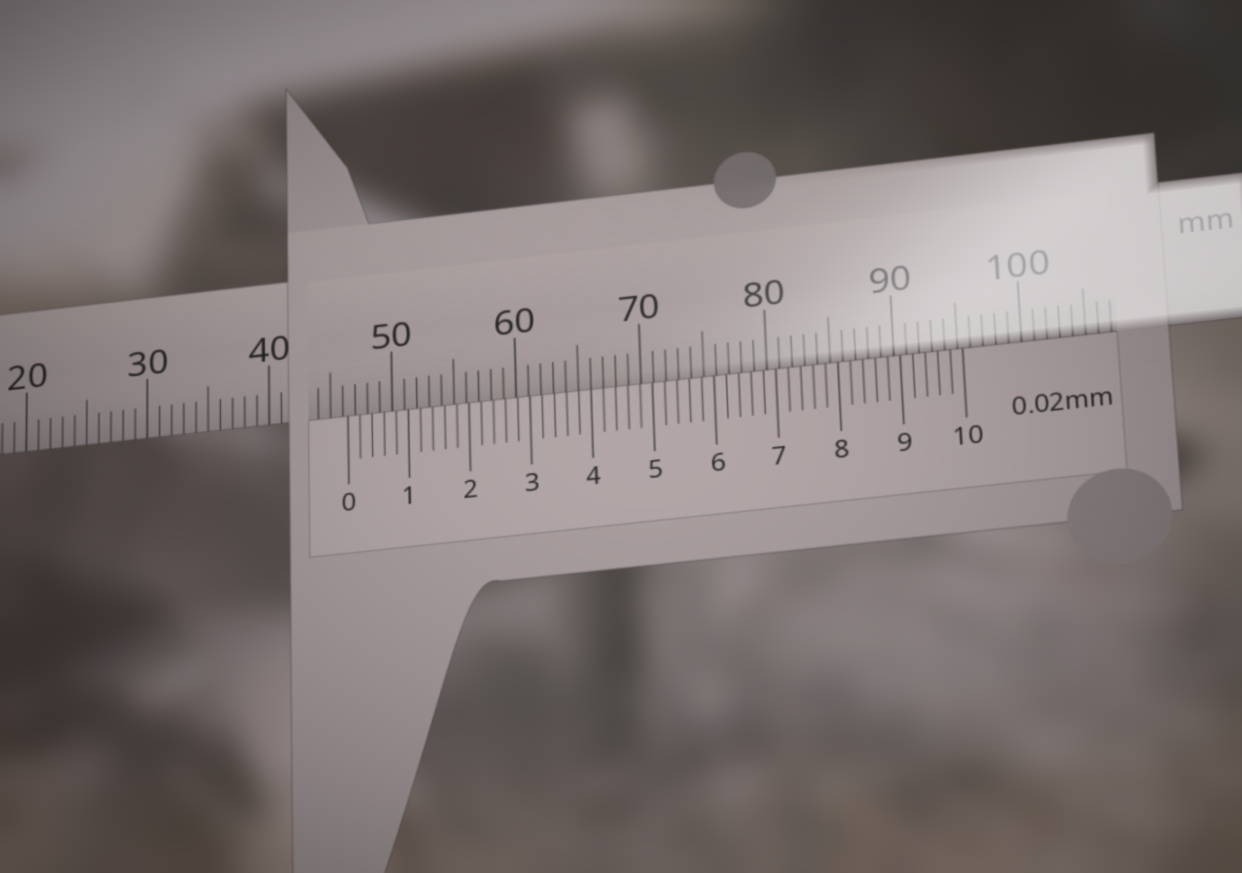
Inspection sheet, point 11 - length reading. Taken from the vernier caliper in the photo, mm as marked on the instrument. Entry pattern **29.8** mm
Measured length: **46.4** mm
